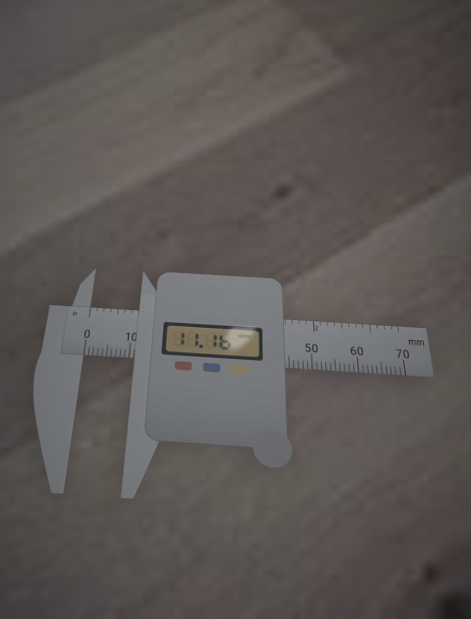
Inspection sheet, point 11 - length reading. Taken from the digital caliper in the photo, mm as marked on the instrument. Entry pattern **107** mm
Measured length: **11.16** mm
